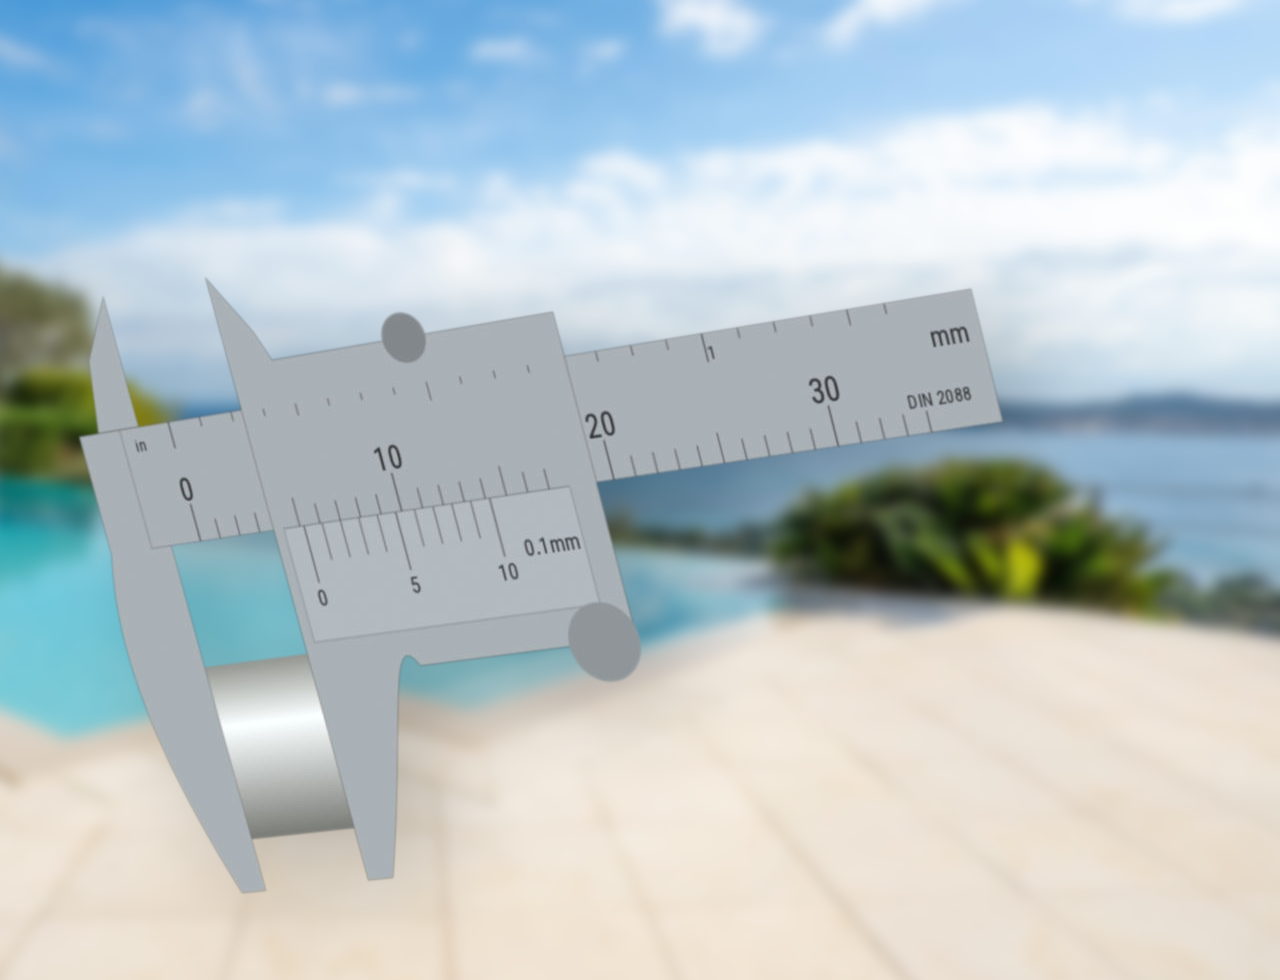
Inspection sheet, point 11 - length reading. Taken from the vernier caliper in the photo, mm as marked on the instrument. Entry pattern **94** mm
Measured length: **5.2** mm
